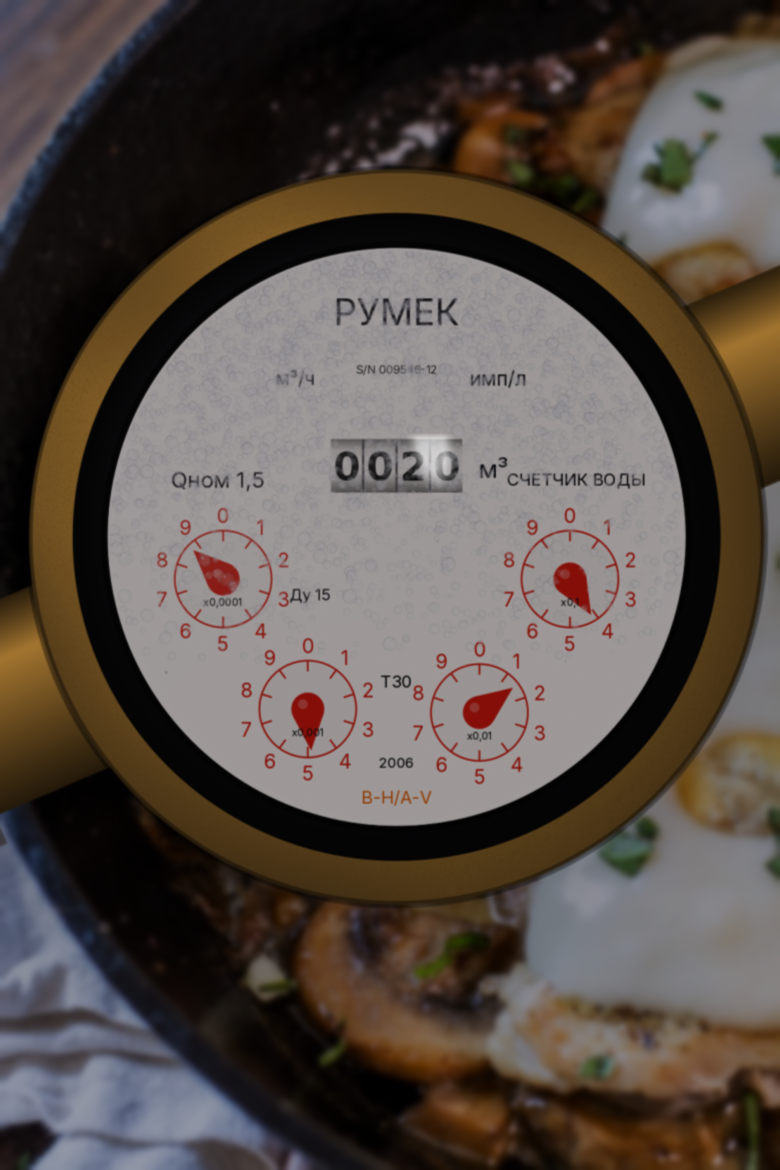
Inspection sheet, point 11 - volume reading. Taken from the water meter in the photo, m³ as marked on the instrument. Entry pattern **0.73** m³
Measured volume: **20.4148** m³
